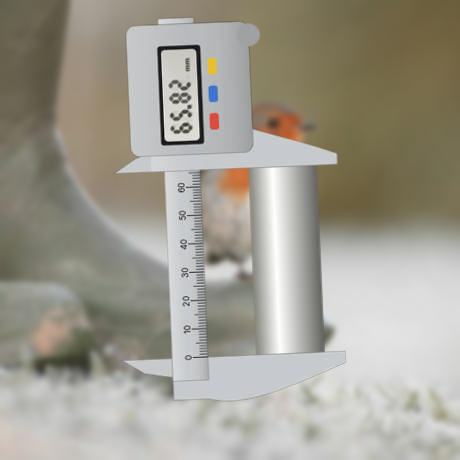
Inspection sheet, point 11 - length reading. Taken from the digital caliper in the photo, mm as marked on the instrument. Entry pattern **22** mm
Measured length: **65.82** mm
